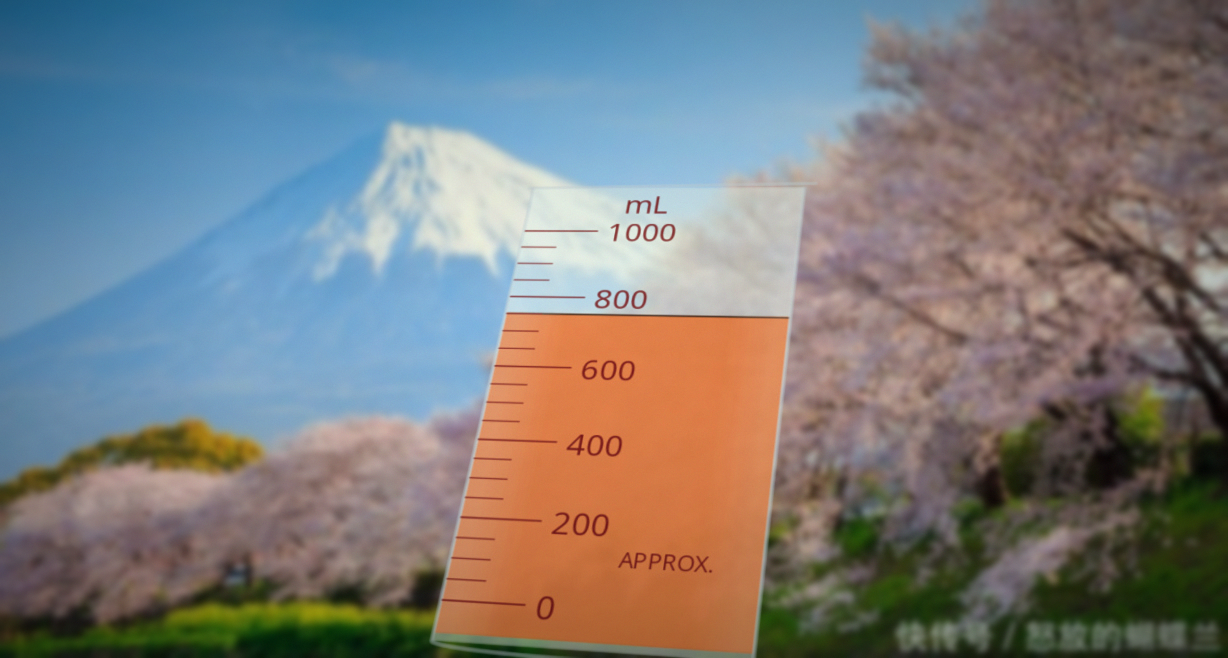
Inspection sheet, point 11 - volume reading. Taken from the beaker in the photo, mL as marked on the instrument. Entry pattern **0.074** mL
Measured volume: **750** mL
